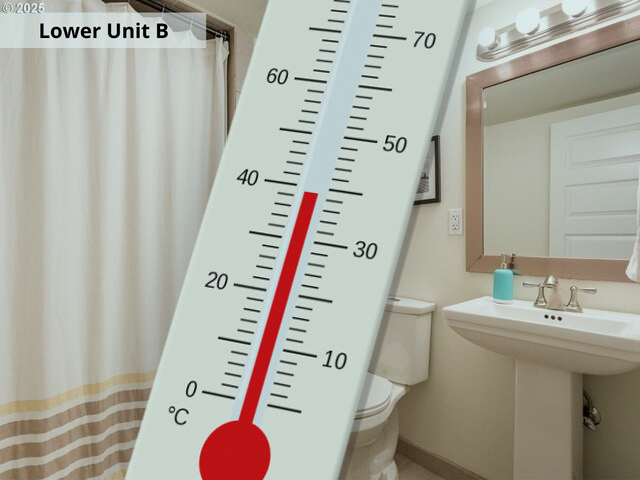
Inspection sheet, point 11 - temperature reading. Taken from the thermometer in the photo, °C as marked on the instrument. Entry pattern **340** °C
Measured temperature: **39** °C
